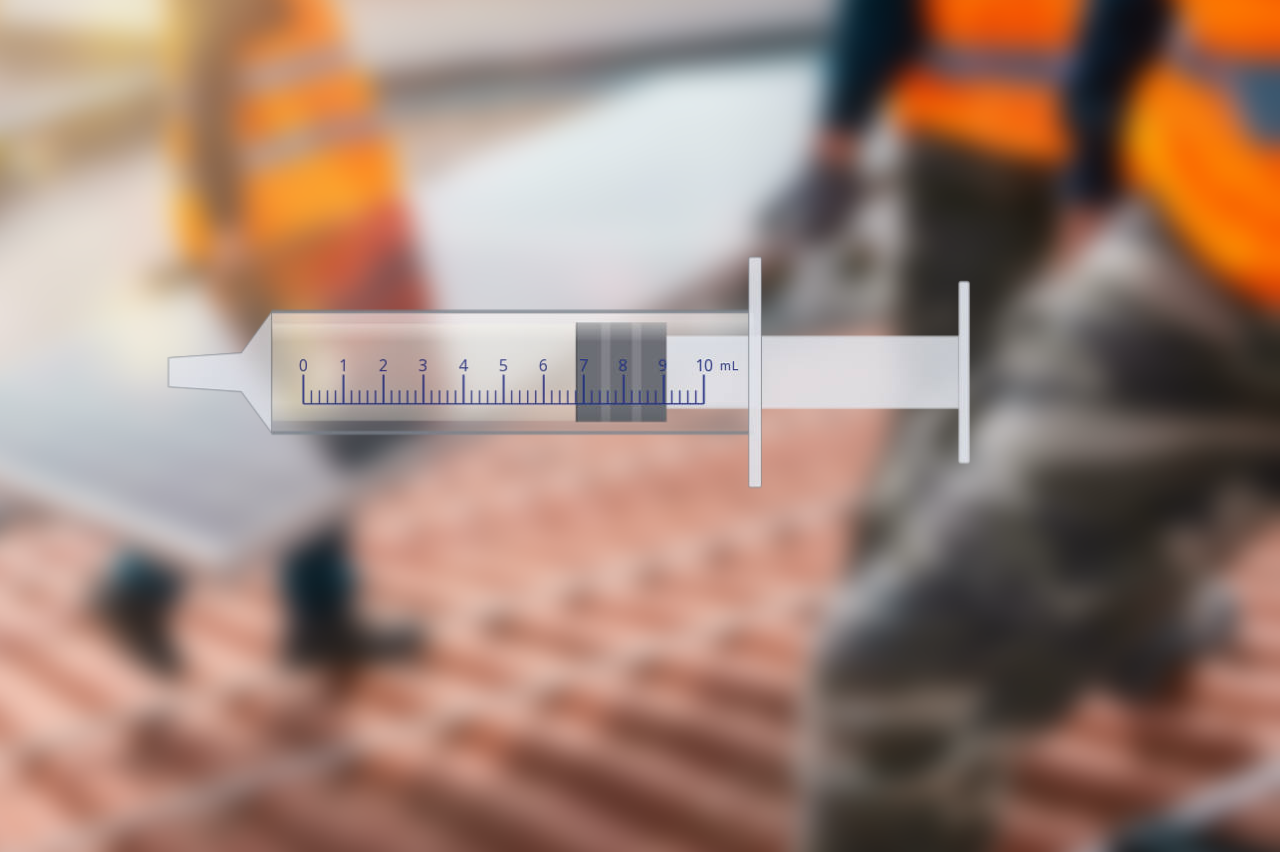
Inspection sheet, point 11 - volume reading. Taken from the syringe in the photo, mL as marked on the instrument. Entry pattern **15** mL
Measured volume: **6.8** mL
